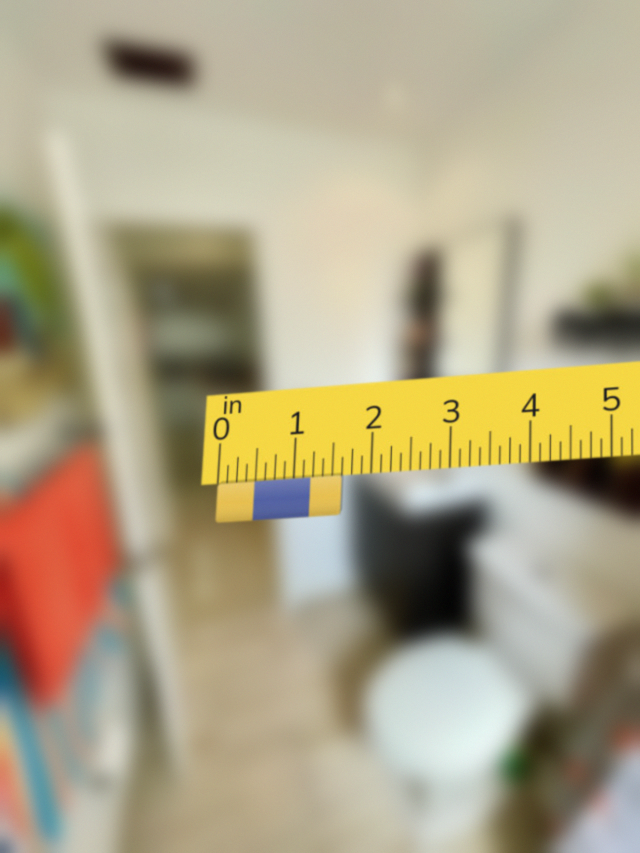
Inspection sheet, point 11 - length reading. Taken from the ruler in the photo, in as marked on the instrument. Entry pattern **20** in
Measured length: **1.625** in
